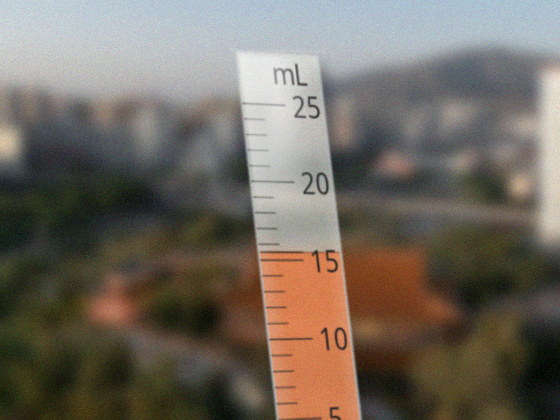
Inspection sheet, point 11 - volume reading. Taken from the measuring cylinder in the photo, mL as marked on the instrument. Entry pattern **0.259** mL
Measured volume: **15.5** mL
